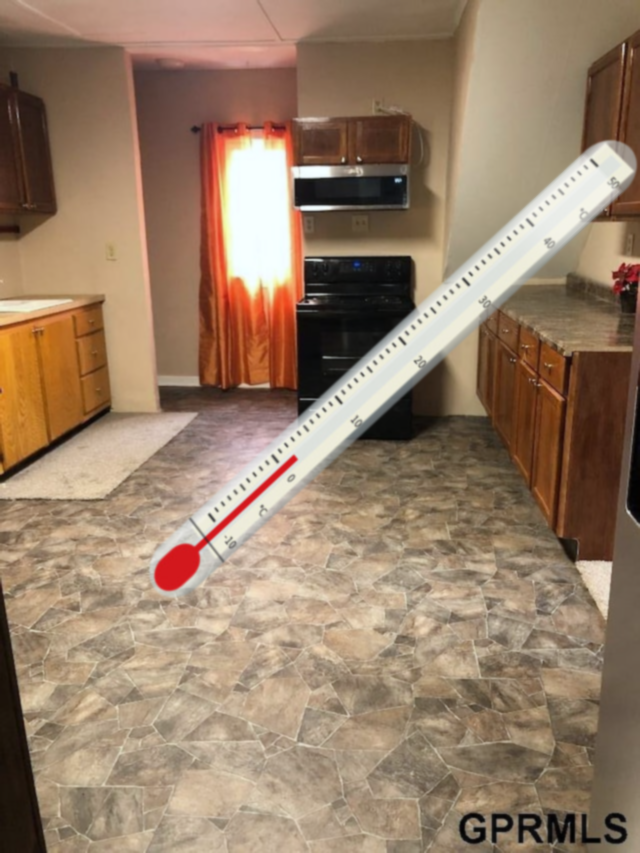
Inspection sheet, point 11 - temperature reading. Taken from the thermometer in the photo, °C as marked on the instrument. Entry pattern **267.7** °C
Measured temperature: **2** °C
